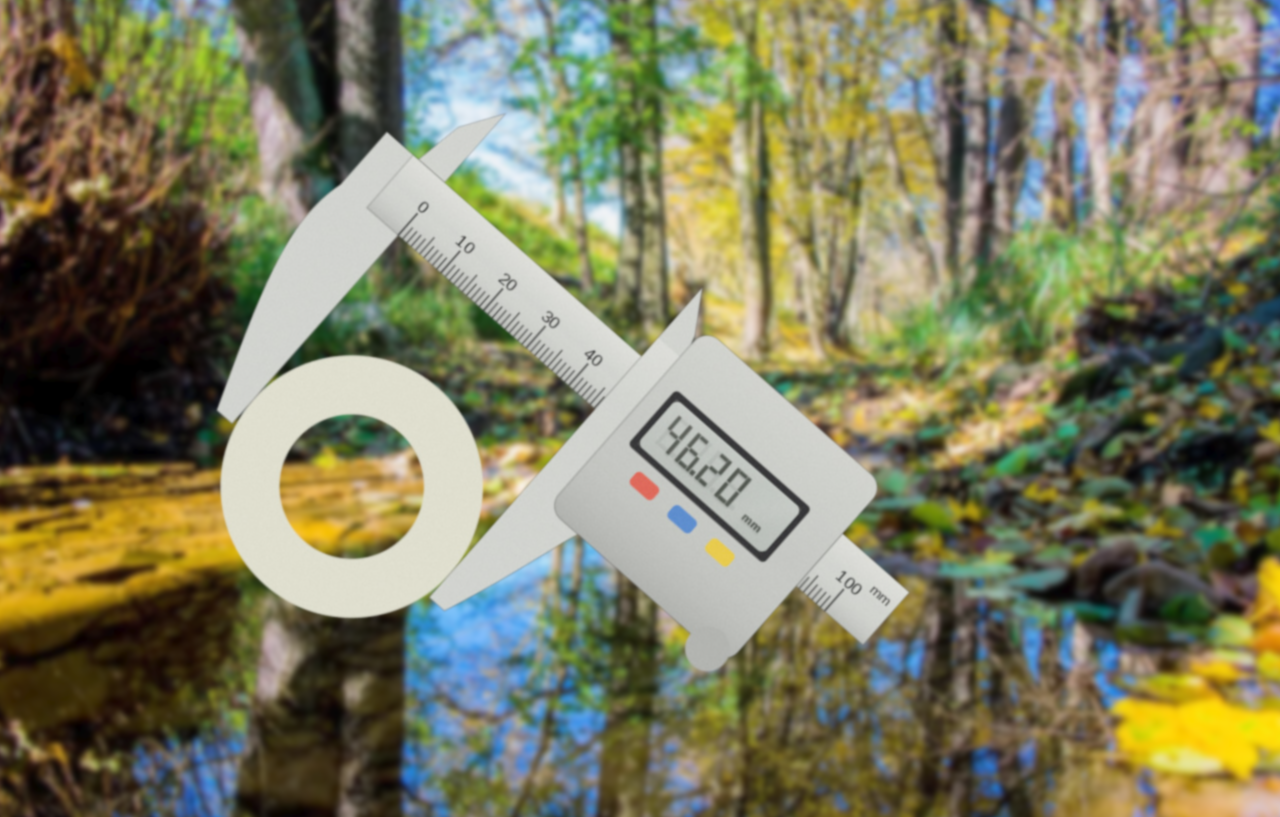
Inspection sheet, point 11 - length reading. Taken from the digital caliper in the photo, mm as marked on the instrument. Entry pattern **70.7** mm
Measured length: **46.20** mm
